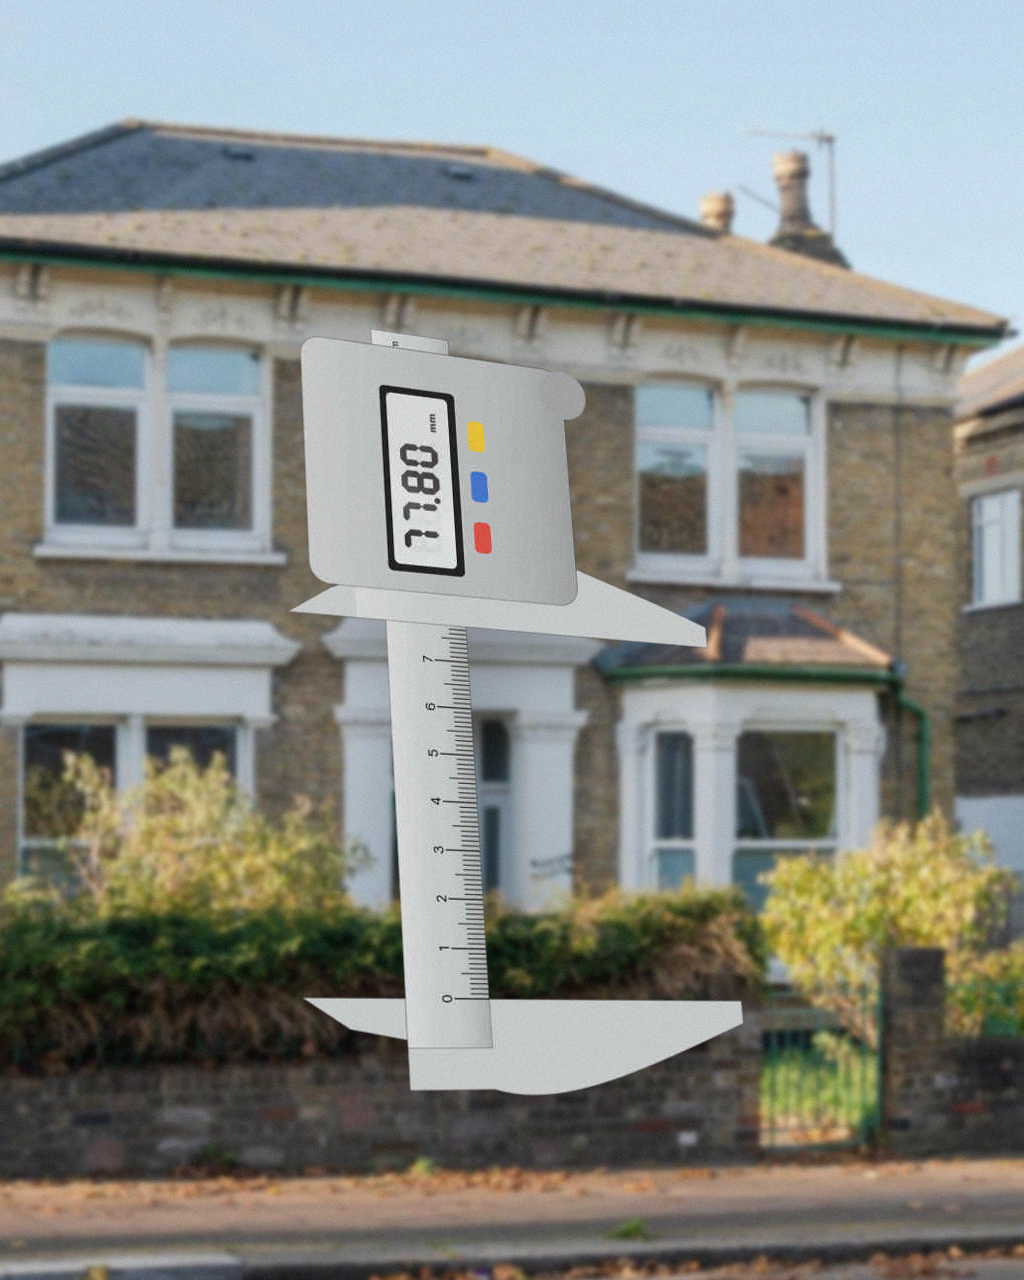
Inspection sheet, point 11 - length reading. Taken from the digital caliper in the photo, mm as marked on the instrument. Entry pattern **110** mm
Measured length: **77.80** mm
